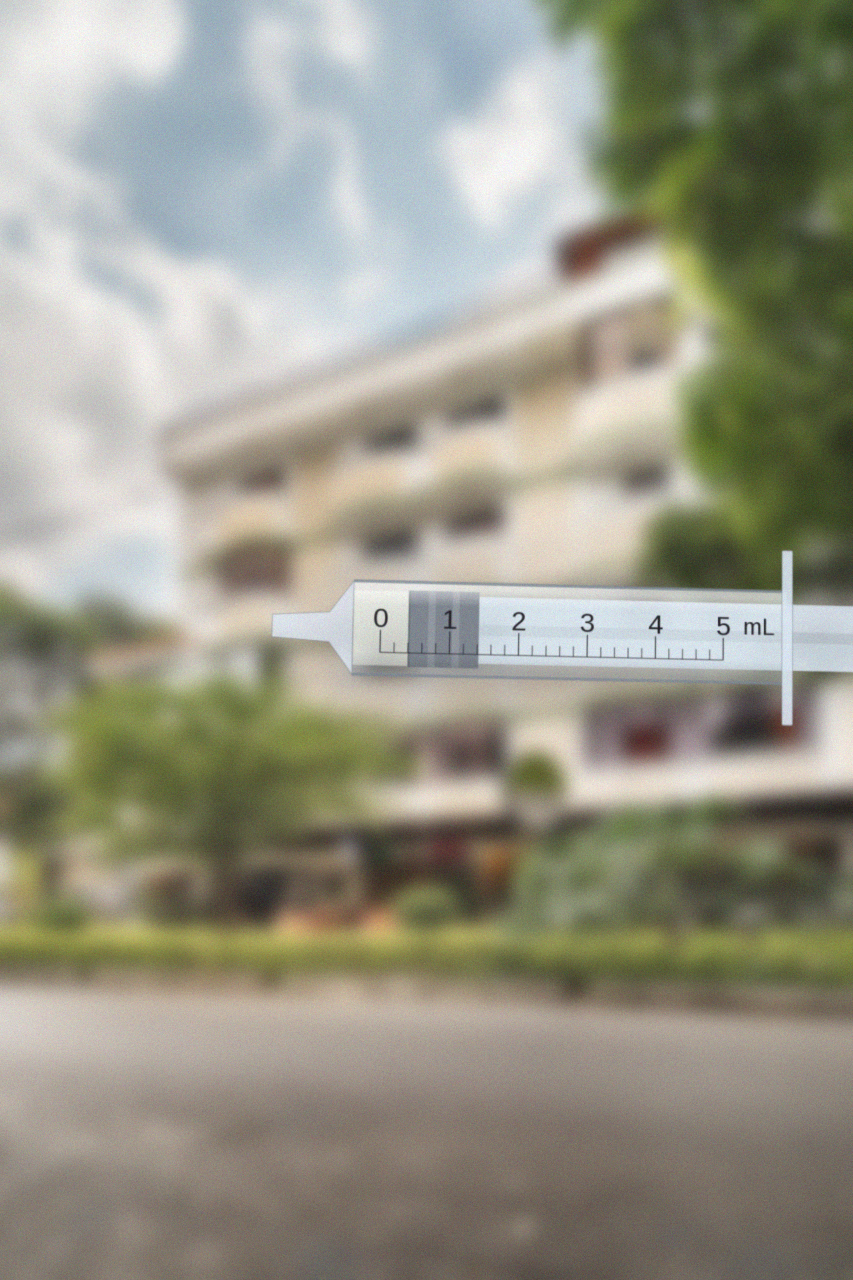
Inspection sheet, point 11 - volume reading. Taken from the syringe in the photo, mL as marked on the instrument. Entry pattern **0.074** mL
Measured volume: **0.4** mL
